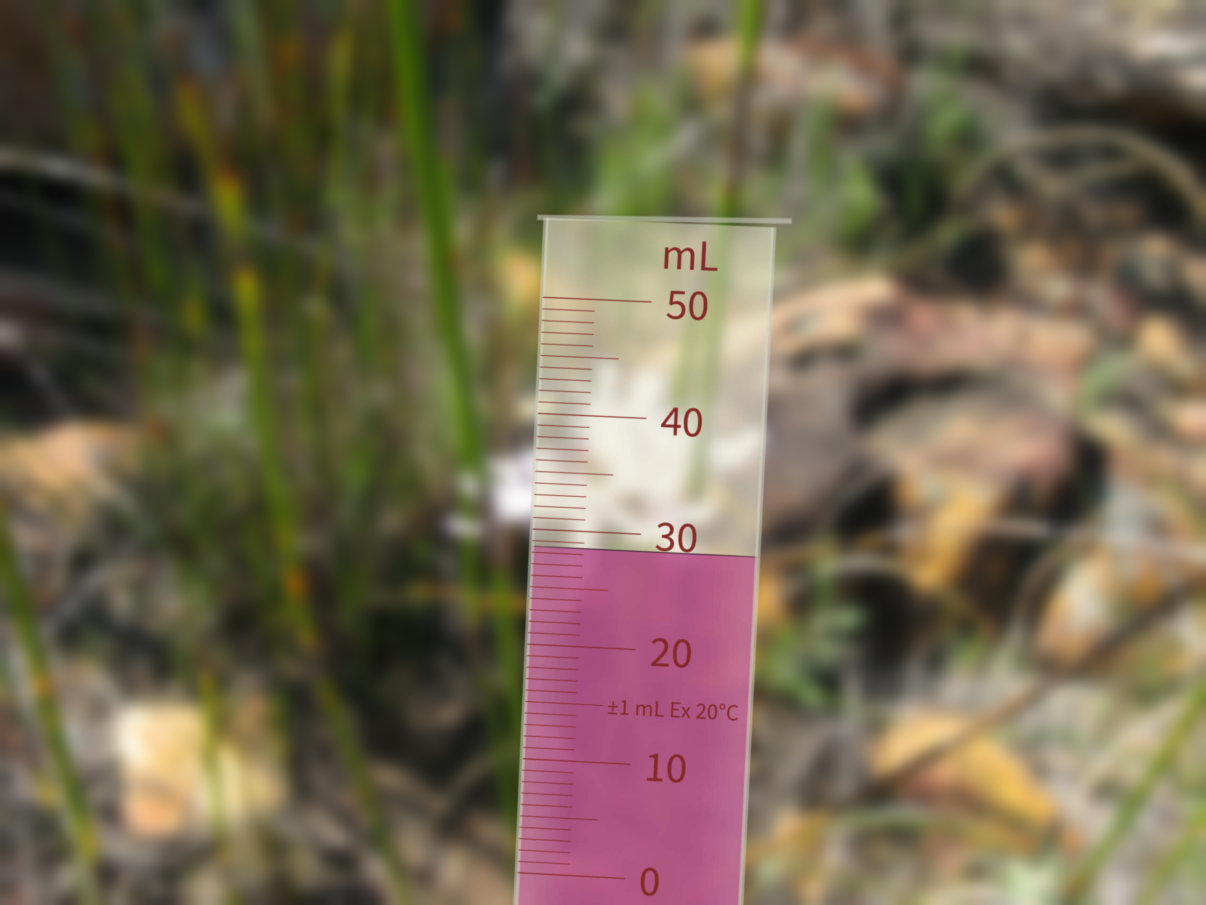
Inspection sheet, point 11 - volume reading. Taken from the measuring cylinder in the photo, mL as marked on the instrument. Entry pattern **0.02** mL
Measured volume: **28.5** mL
